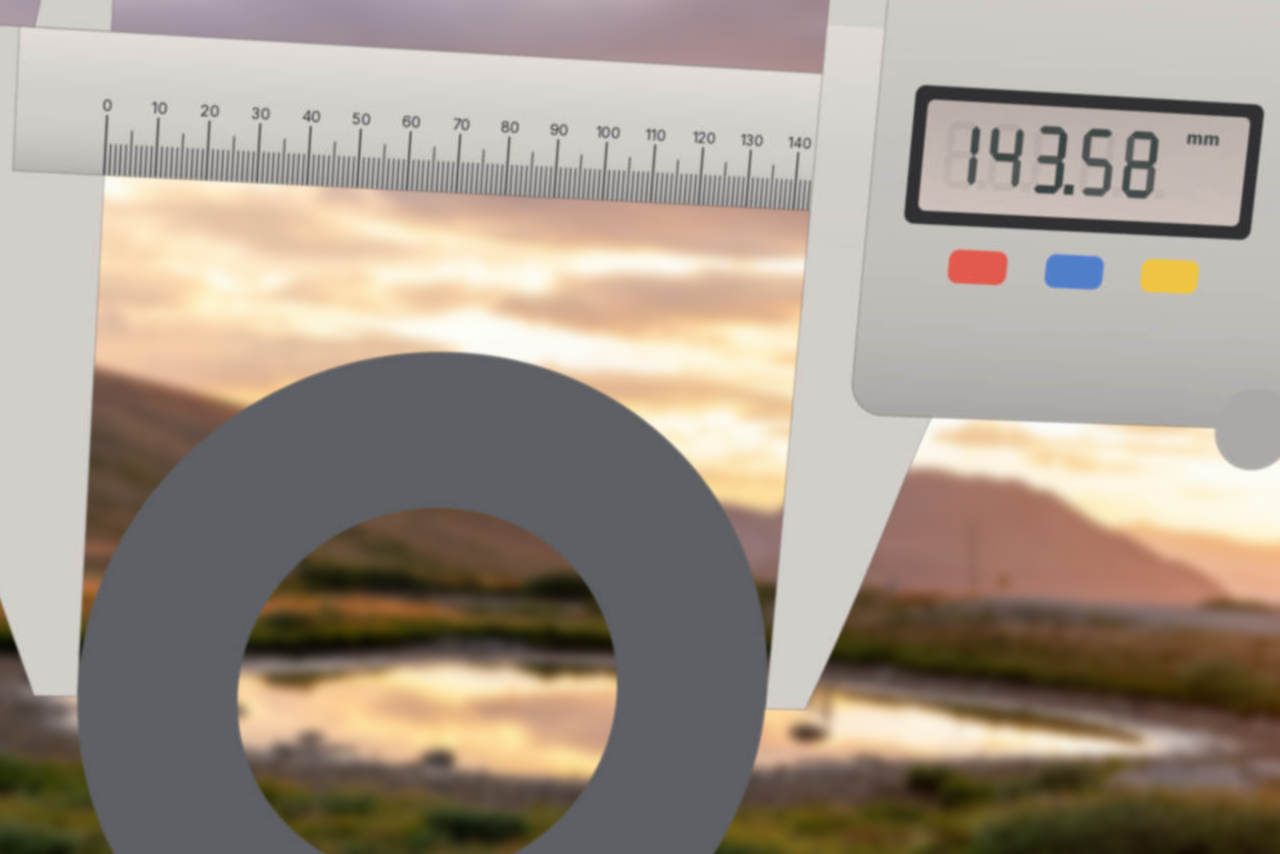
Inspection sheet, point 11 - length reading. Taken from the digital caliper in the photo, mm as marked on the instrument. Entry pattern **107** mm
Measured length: **143.58** mm
